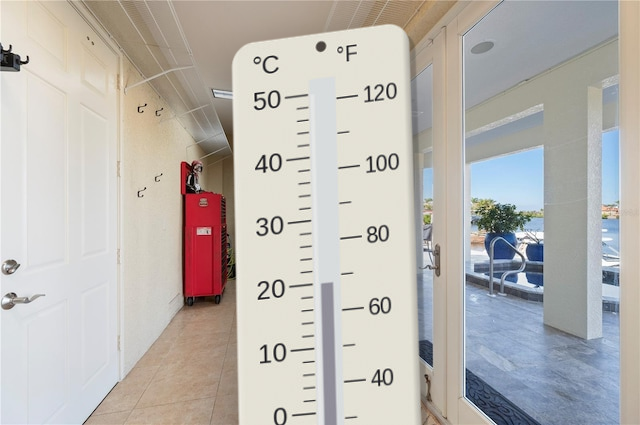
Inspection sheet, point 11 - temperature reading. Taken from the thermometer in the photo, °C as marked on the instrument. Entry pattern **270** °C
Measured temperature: **20** °C
